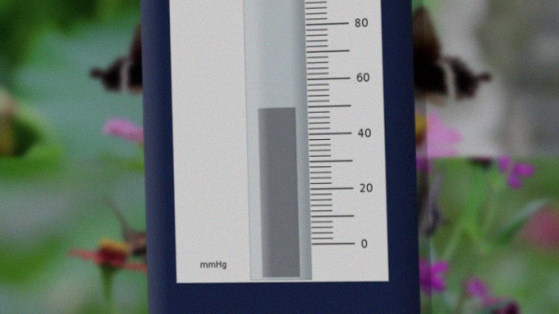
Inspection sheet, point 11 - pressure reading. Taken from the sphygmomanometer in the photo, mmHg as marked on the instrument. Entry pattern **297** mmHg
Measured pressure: **50** mmHg
